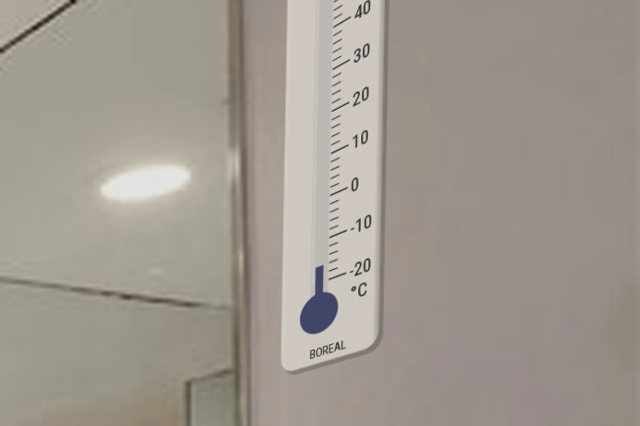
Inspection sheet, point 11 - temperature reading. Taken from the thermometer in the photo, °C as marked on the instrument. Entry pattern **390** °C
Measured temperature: **-16** °C
